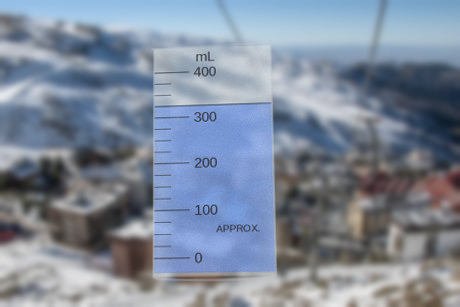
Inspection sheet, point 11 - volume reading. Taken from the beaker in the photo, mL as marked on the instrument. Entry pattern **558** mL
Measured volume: **325** mL
